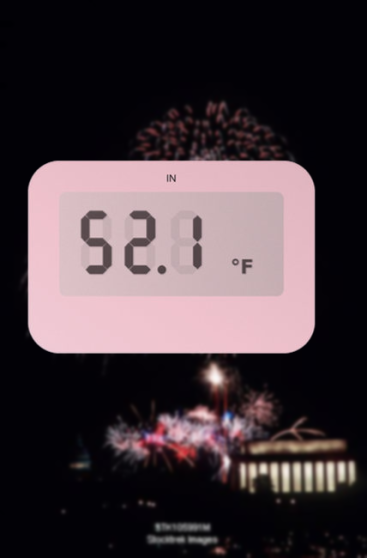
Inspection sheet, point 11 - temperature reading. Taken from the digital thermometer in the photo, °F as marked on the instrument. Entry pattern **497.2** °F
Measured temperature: **52.1** °F
